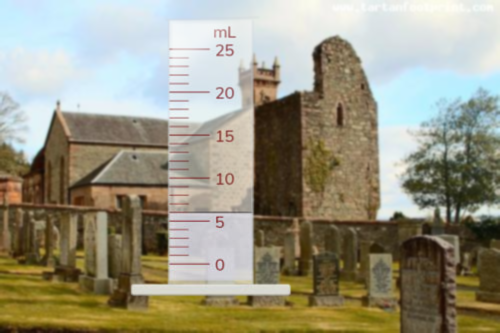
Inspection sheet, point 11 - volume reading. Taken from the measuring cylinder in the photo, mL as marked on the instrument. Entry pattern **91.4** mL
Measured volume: **6** mL
